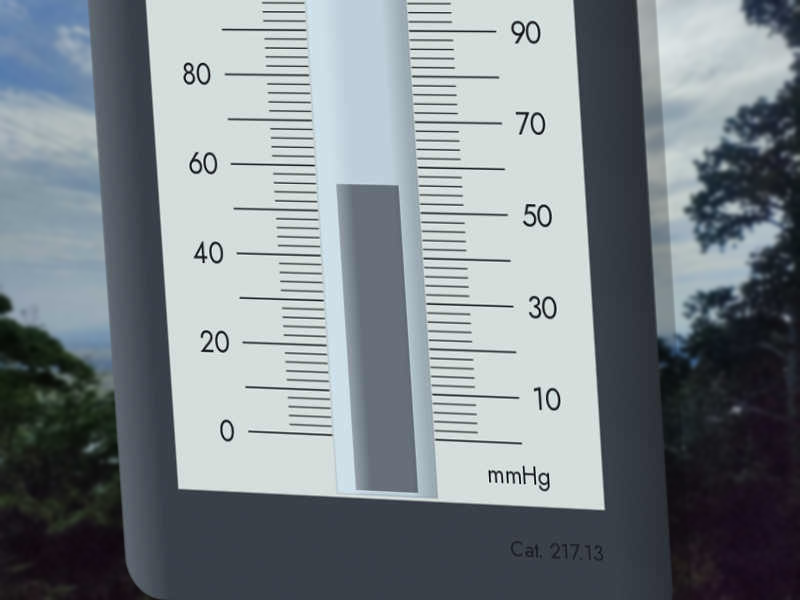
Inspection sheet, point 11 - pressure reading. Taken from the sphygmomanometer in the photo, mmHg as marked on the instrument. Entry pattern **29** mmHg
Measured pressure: **56** mmHg
